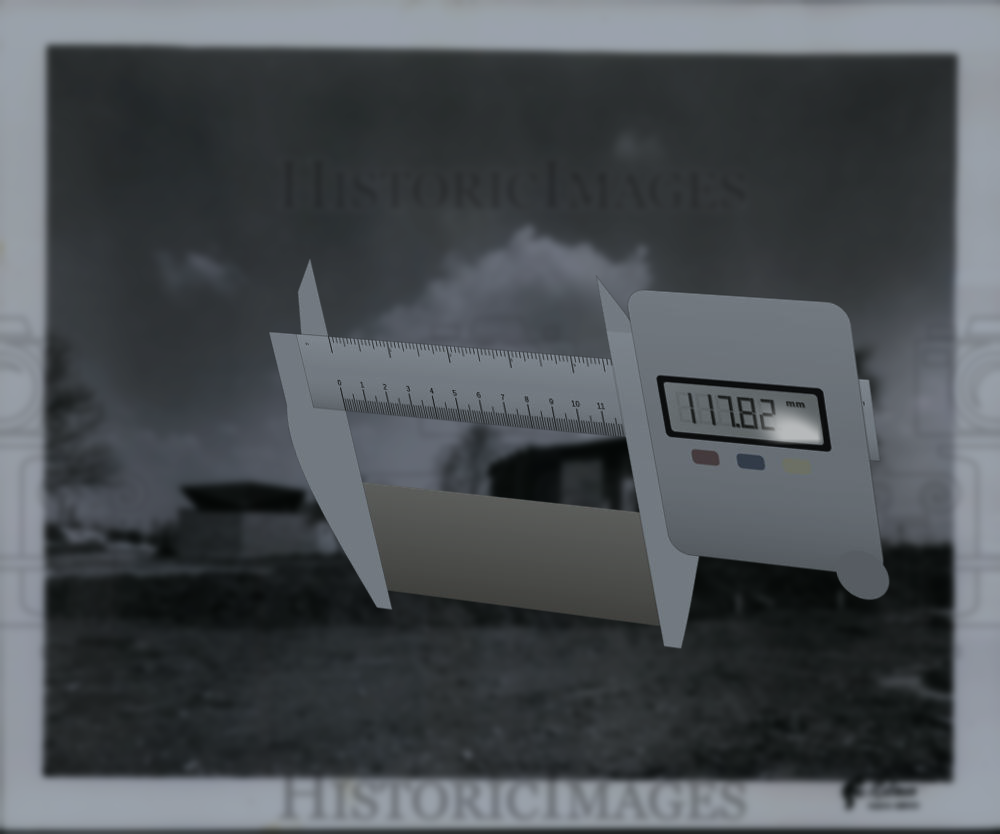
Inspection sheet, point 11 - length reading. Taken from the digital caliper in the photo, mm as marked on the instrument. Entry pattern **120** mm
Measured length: **117.82** mm
